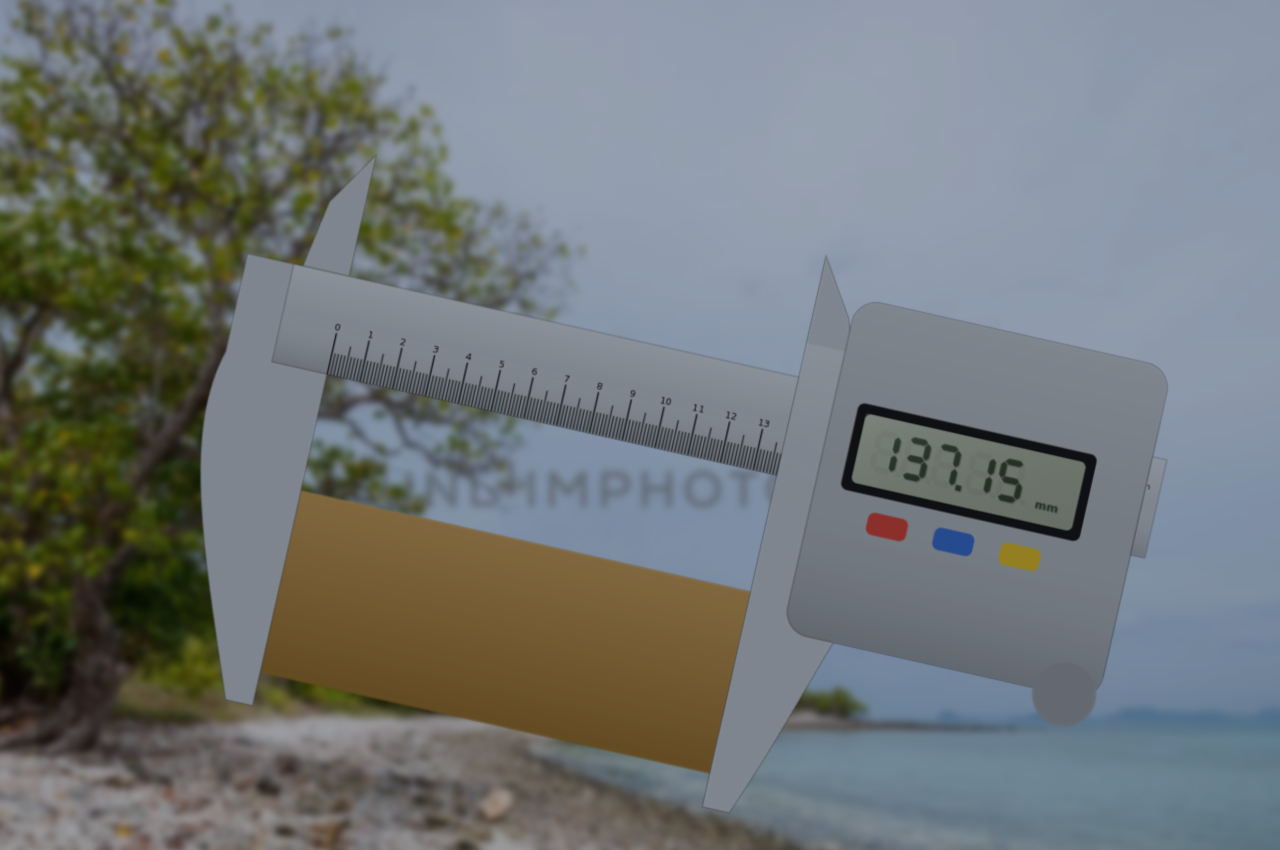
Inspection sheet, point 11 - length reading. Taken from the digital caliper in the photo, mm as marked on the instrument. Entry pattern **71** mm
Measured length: **137.15** mm
